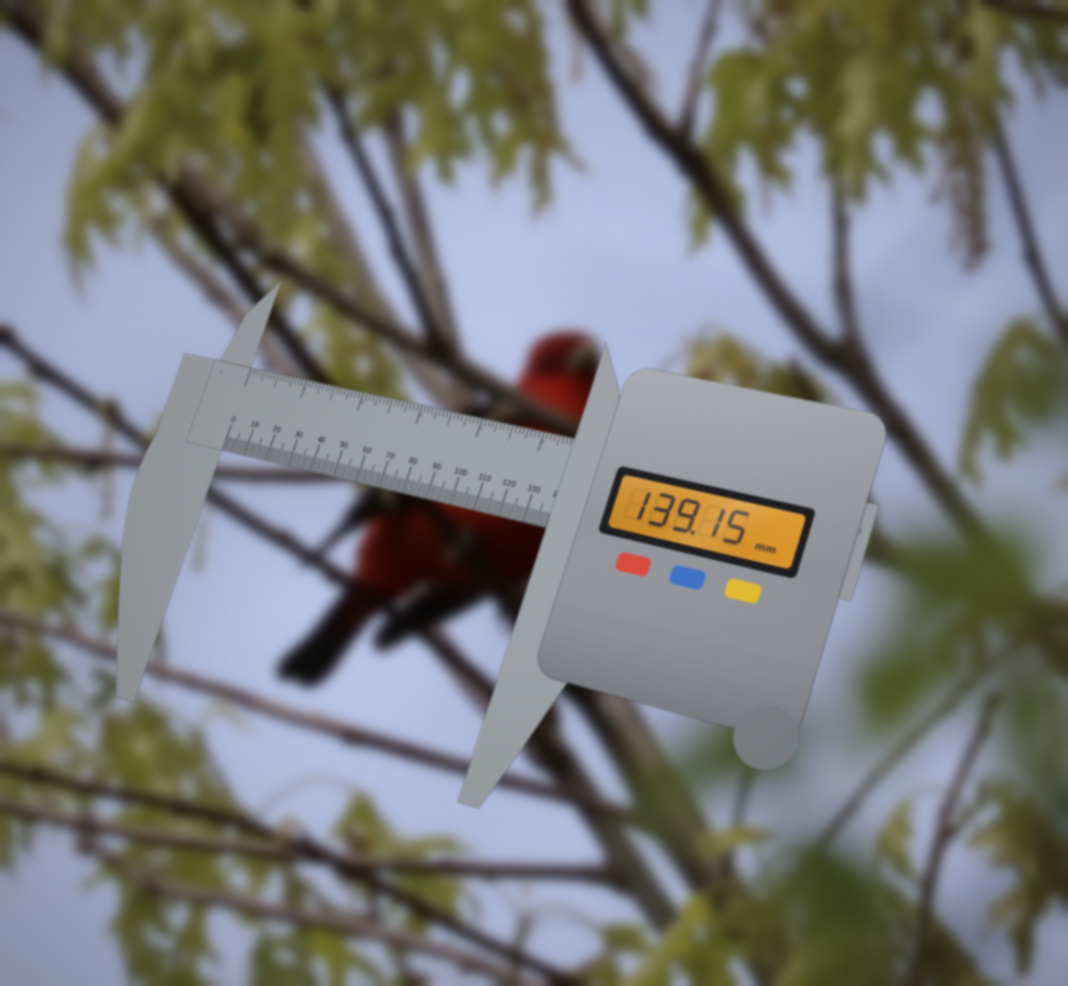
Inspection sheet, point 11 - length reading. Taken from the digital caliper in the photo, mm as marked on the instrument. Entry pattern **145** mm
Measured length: **139.15** mm
